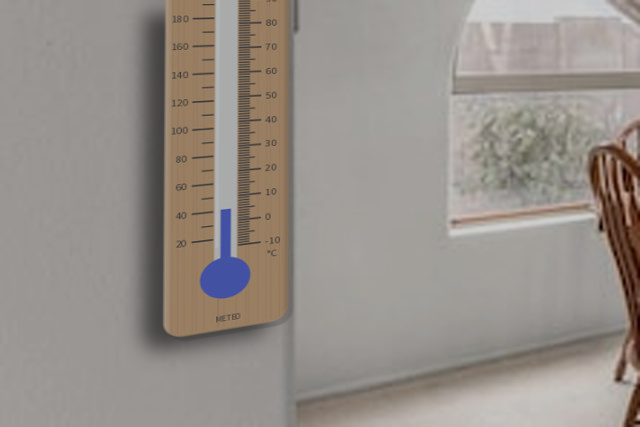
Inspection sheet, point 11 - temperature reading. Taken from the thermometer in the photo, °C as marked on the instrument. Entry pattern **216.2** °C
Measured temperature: **5** °C
